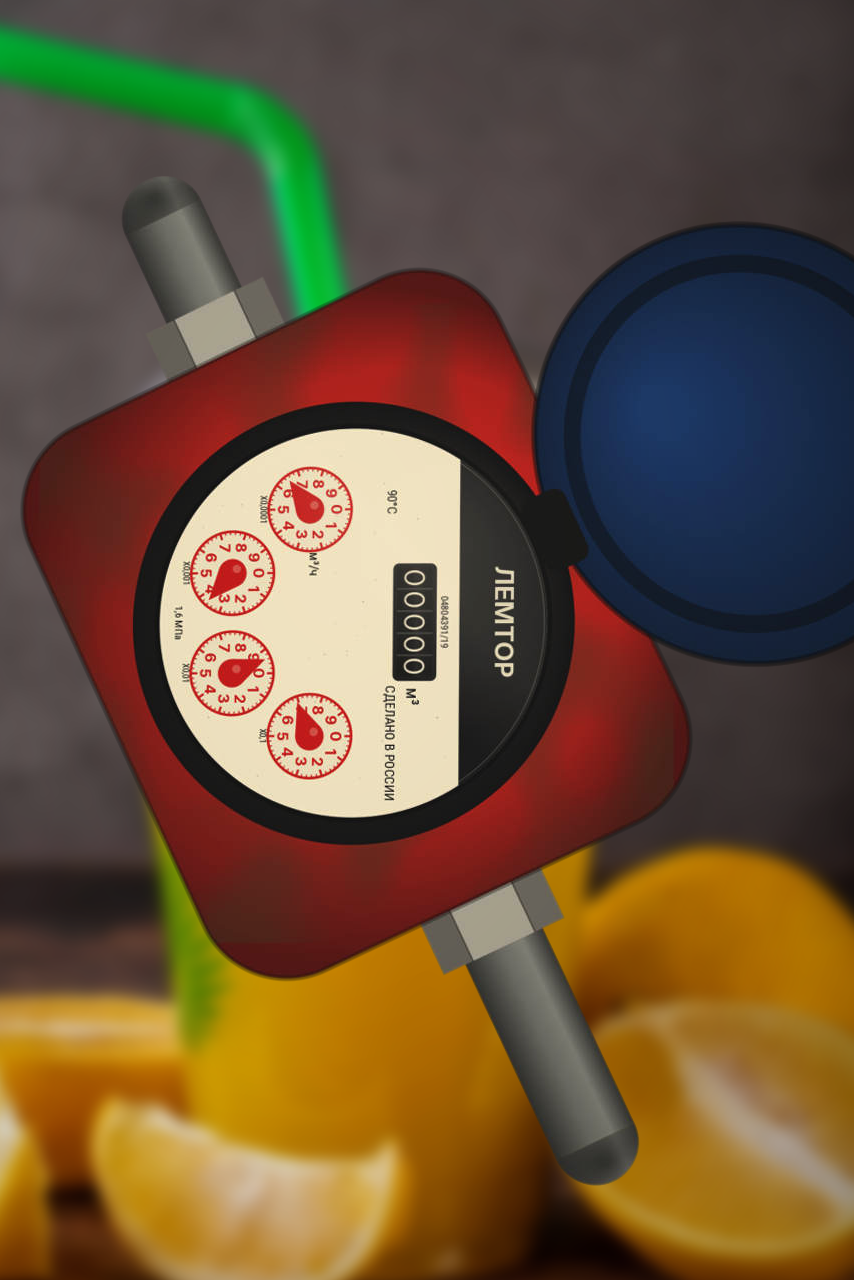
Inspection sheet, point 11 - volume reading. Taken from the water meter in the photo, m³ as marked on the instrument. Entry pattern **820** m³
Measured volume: **0.6936** m³
